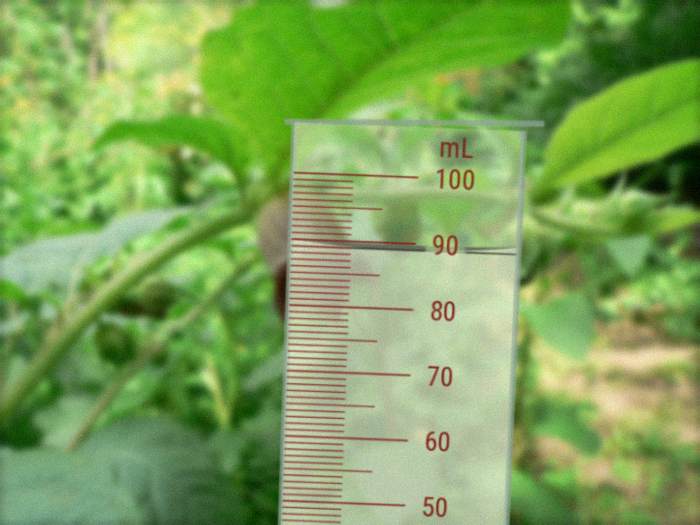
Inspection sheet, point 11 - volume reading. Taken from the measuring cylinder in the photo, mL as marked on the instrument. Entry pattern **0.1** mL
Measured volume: **89** mL
